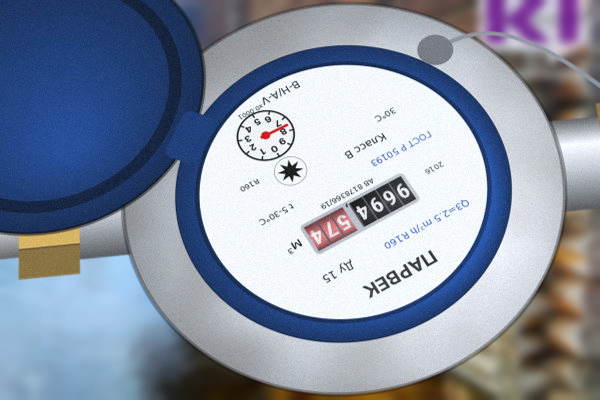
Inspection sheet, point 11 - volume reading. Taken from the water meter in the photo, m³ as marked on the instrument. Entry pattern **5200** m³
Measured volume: **9694.5747** m³
